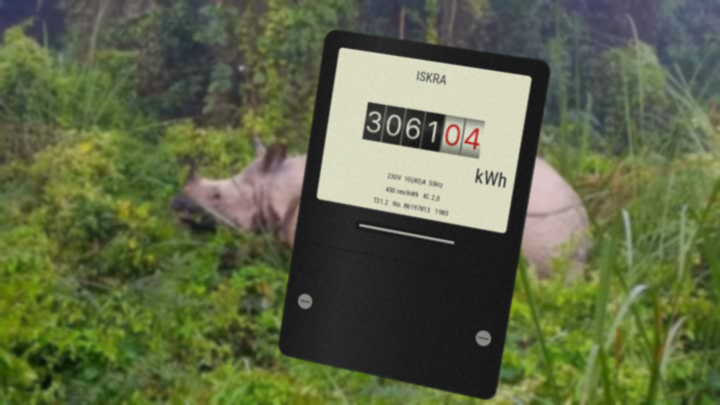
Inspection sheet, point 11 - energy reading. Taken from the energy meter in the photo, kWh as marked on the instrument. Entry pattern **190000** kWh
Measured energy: **3061.04** kWh
